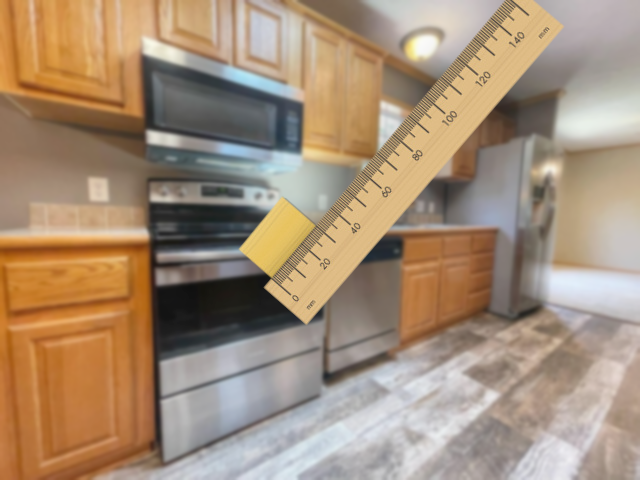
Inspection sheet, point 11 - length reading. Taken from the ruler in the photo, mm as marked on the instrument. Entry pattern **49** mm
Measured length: **30** mm
